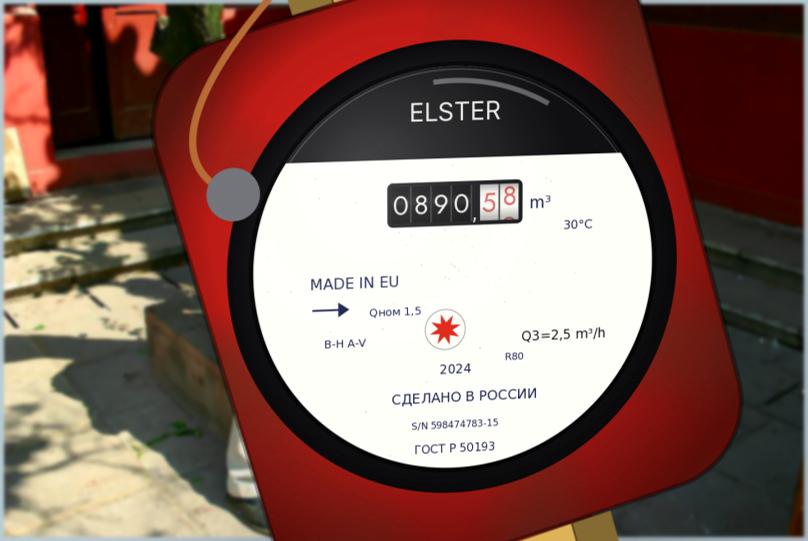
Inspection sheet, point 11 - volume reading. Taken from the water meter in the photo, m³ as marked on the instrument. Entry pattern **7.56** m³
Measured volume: **890.58** m³
